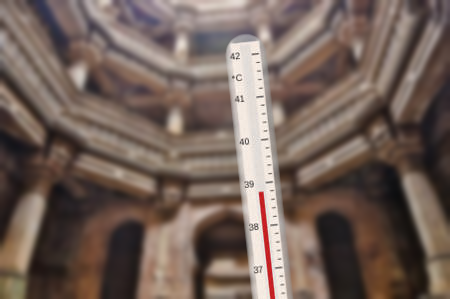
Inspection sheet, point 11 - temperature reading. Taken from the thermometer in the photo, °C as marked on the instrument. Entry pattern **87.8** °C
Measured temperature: **38.8** °C
